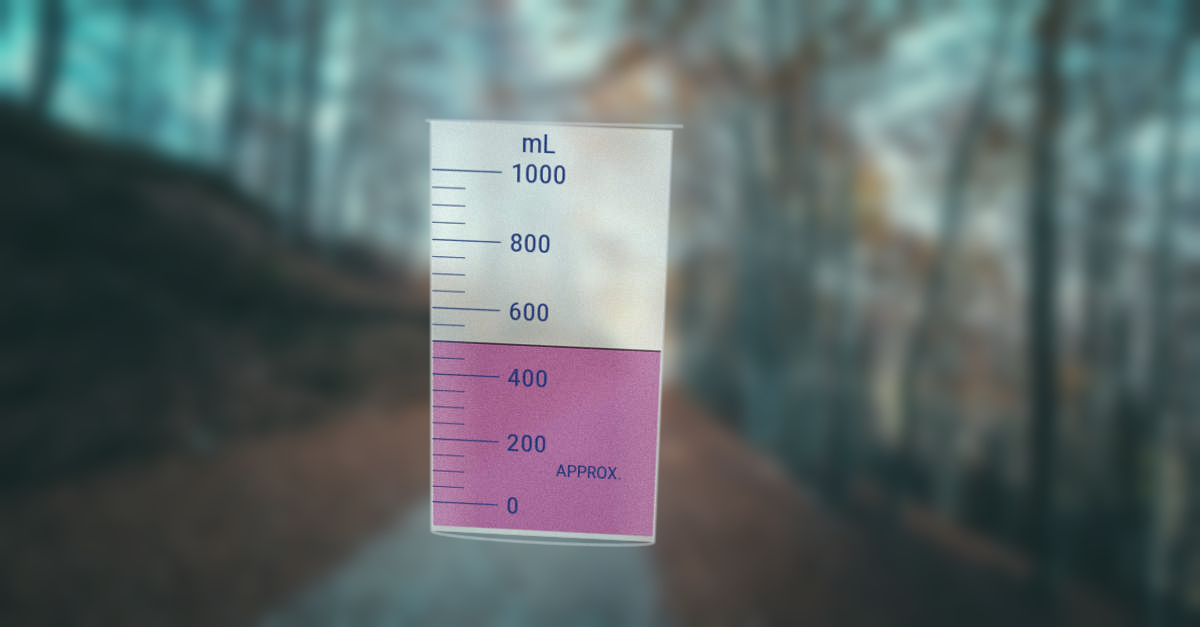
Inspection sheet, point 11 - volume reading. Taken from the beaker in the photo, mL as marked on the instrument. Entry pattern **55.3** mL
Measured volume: **500** mL
